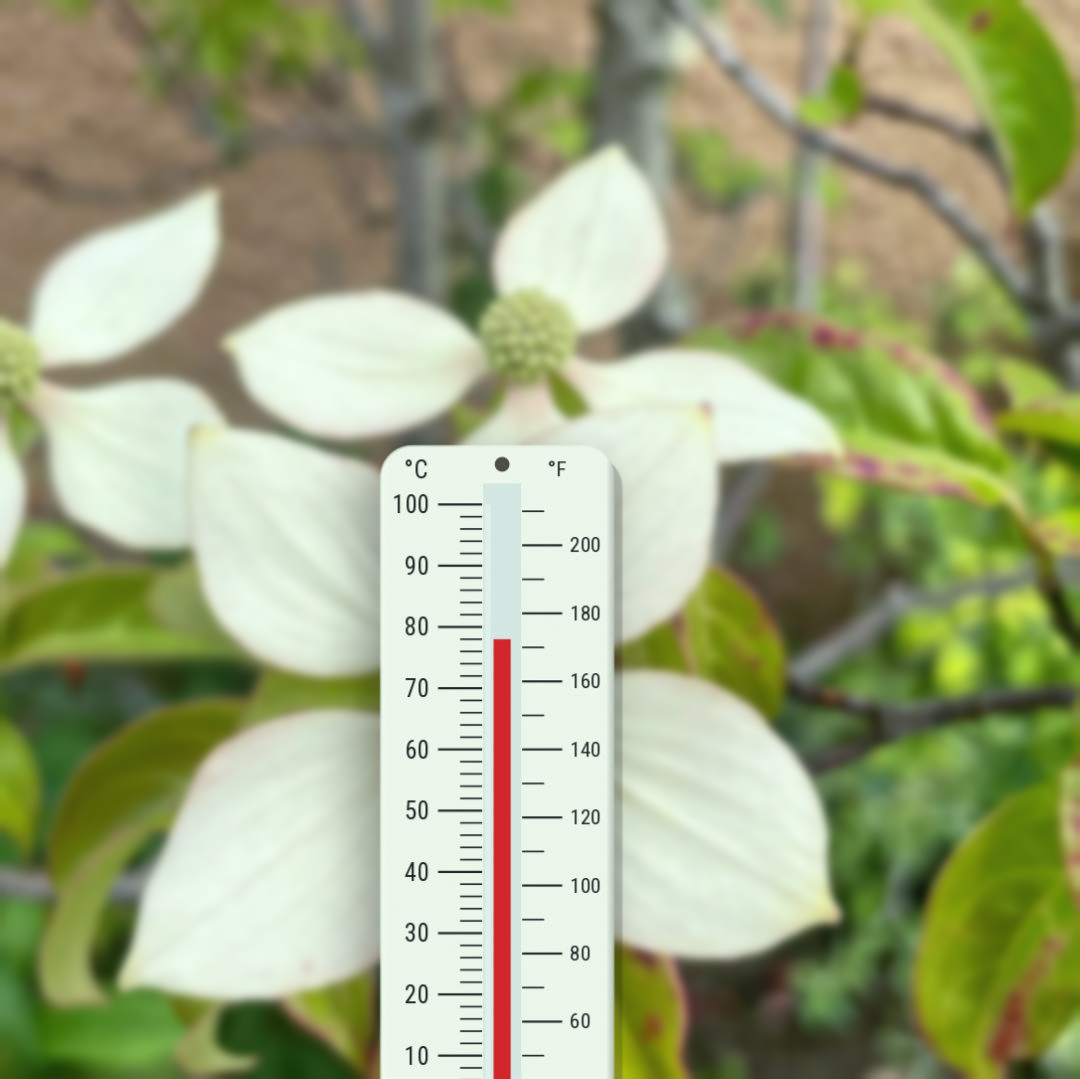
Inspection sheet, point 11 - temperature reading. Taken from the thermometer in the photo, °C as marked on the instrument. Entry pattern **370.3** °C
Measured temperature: **78** °C
